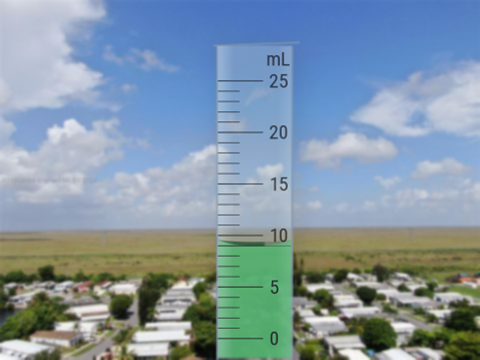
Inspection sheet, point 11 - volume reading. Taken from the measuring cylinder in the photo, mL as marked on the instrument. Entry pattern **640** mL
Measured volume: **9** mL
